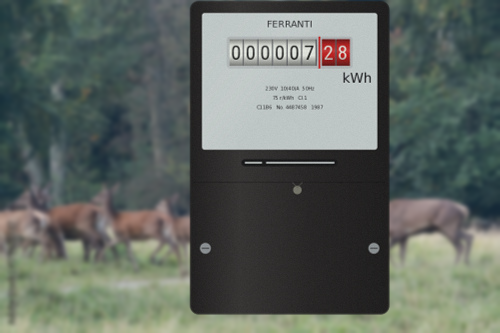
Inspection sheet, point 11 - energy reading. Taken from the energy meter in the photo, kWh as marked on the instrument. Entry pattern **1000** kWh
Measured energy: **7.28** kWh
